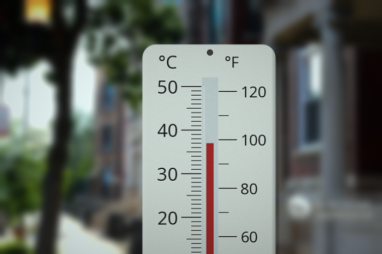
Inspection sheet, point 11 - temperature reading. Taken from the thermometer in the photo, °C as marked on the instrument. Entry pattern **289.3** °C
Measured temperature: **37** °C
